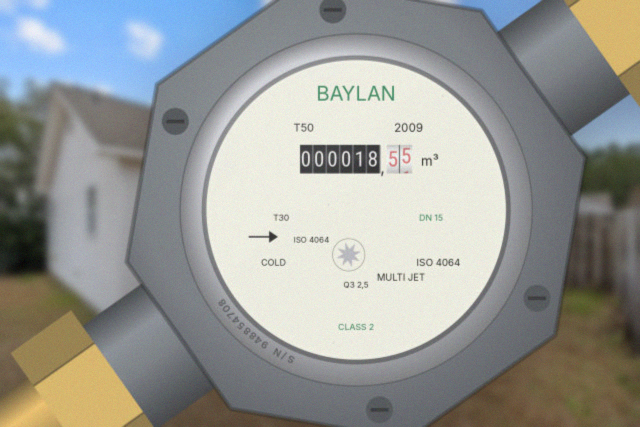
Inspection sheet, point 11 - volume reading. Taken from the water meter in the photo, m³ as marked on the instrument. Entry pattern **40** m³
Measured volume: **18.55** m³
